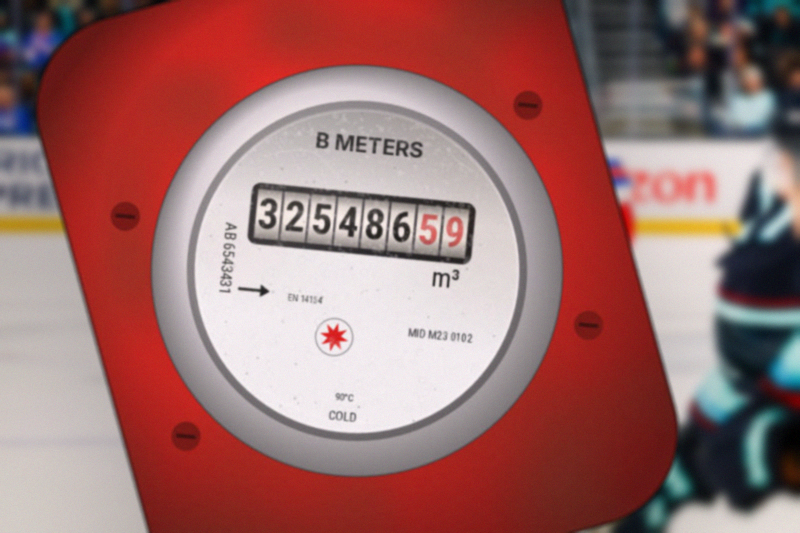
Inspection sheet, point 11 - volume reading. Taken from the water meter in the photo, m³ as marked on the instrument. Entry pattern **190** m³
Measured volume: **325486.59** m³
